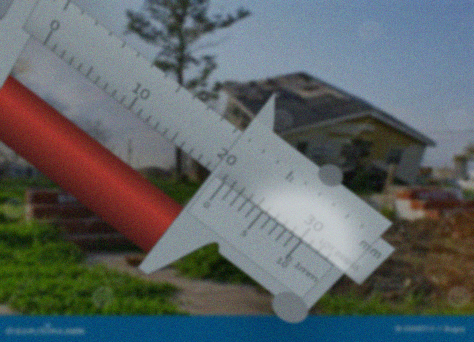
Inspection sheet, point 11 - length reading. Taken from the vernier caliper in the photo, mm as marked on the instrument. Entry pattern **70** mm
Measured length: **21.2** mm
